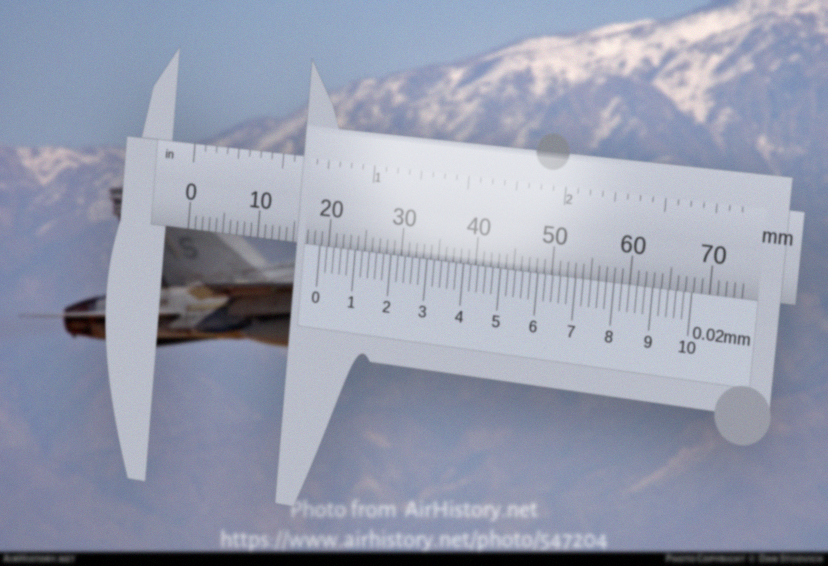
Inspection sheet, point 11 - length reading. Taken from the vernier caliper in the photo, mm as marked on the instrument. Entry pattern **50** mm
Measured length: **18.8** mm
